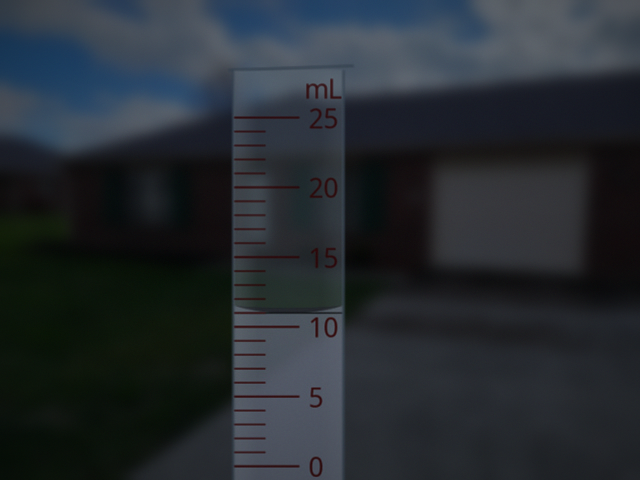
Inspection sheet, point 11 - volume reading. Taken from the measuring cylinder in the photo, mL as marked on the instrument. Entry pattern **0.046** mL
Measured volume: **11** mL
